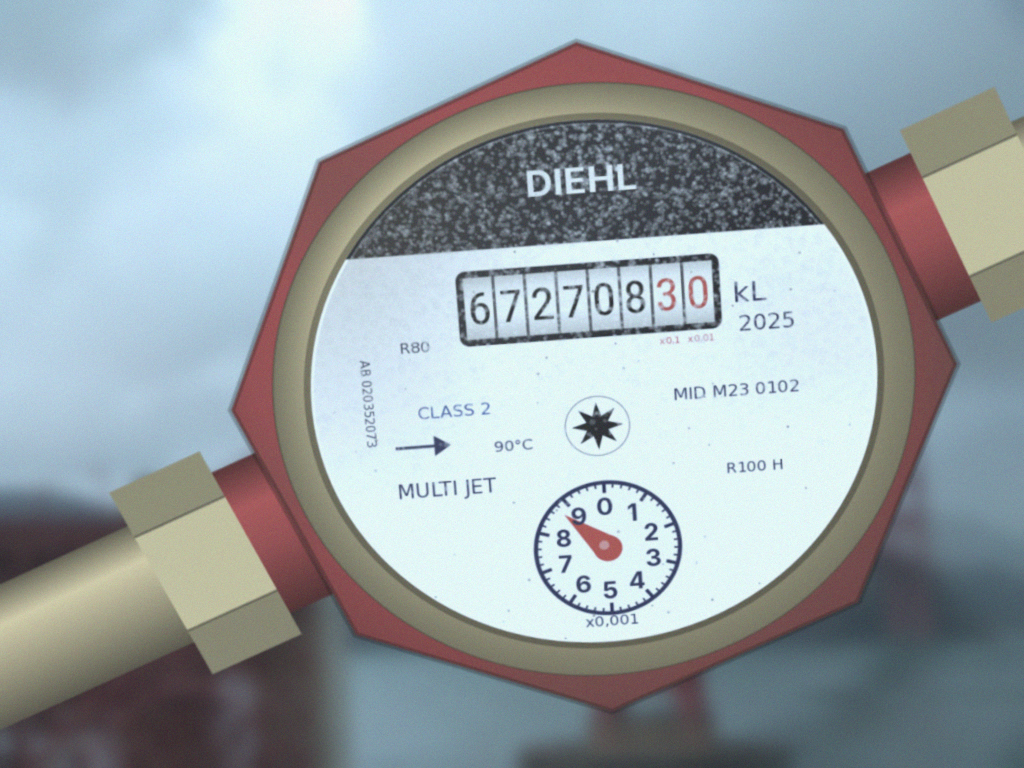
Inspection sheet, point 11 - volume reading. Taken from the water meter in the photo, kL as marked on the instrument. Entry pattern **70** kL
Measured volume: **672708.308** kL
